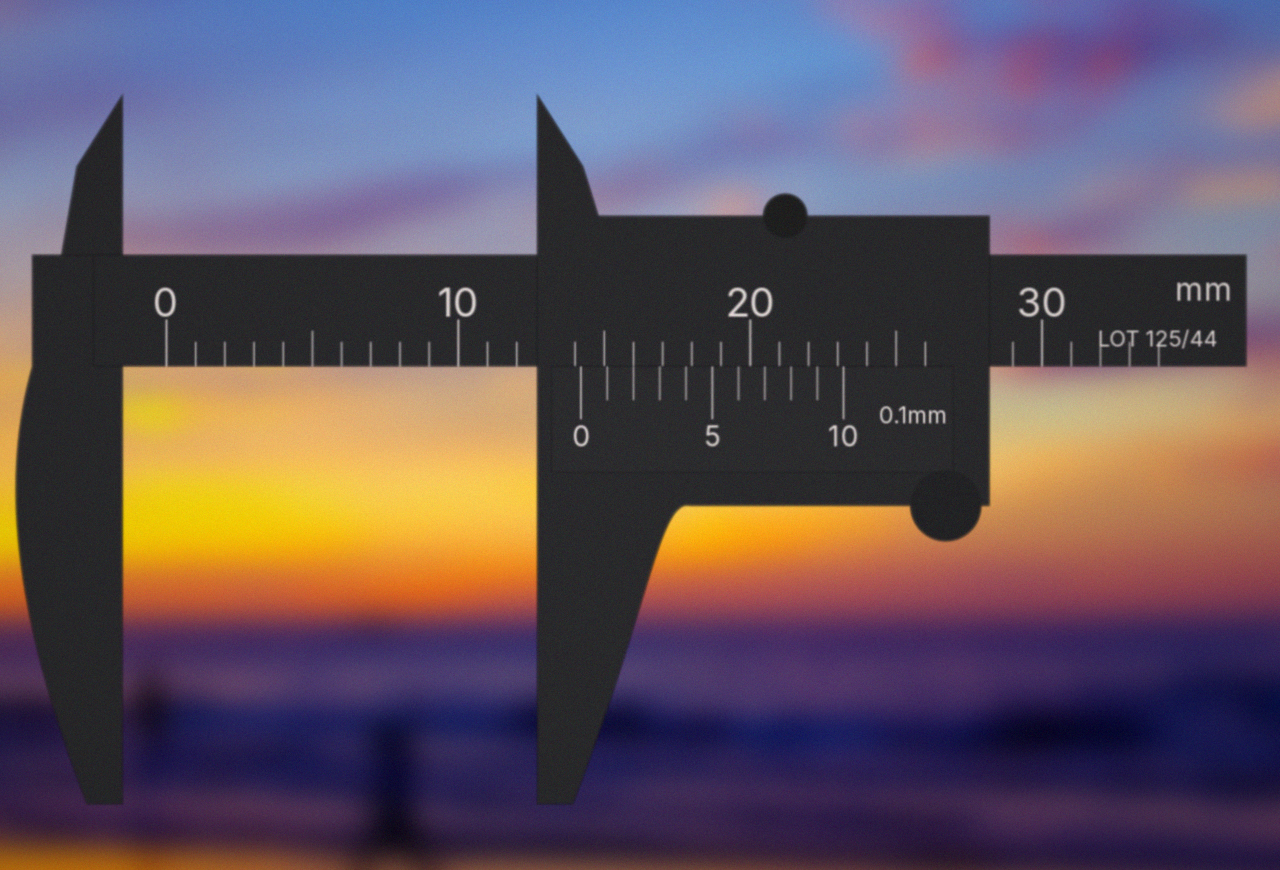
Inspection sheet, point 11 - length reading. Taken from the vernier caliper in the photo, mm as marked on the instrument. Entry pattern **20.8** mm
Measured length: **14.2** mm
